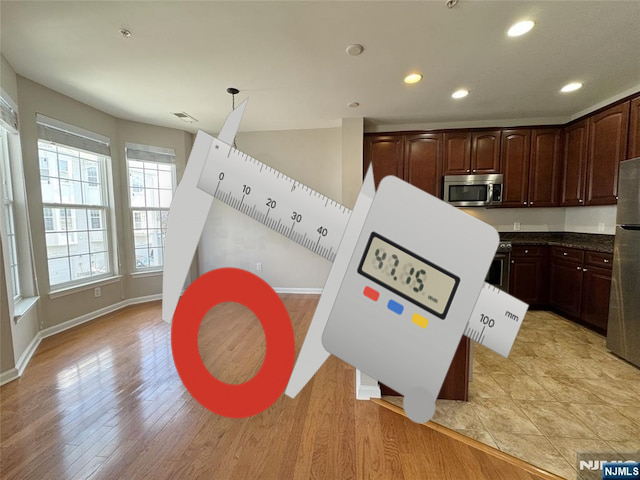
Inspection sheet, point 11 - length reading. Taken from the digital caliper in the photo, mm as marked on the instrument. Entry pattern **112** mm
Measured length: **47.15** mm
